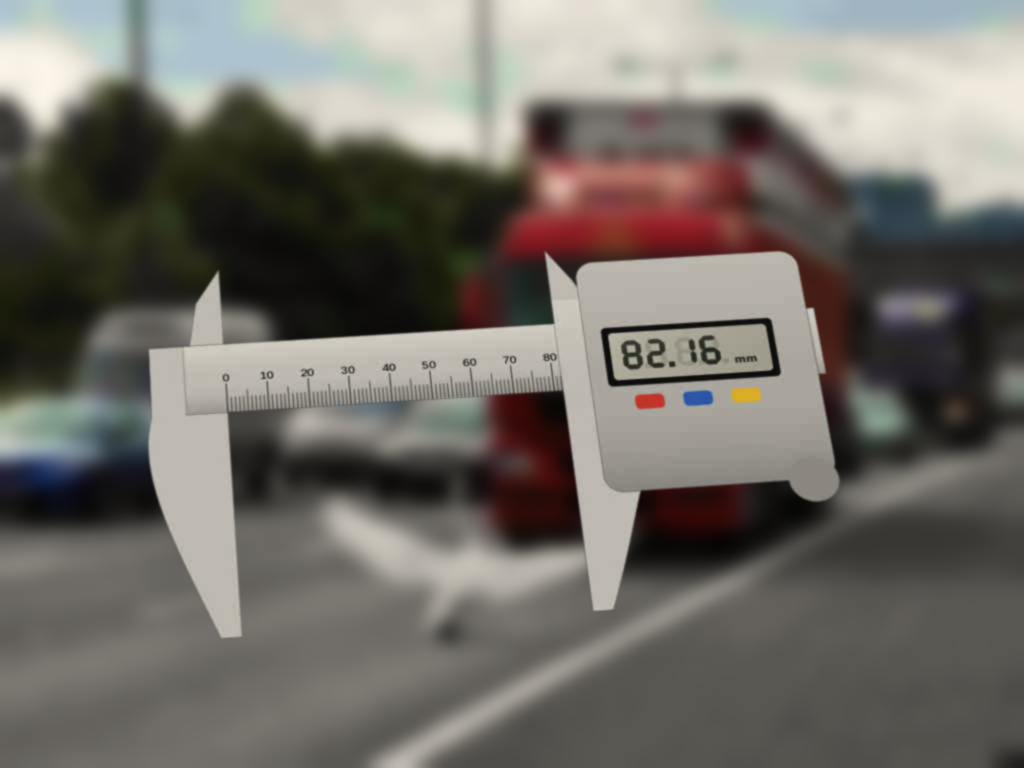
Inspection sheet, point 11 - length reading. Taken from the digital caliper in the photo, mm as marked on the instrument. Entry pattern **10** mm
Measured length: **82.16** mm
